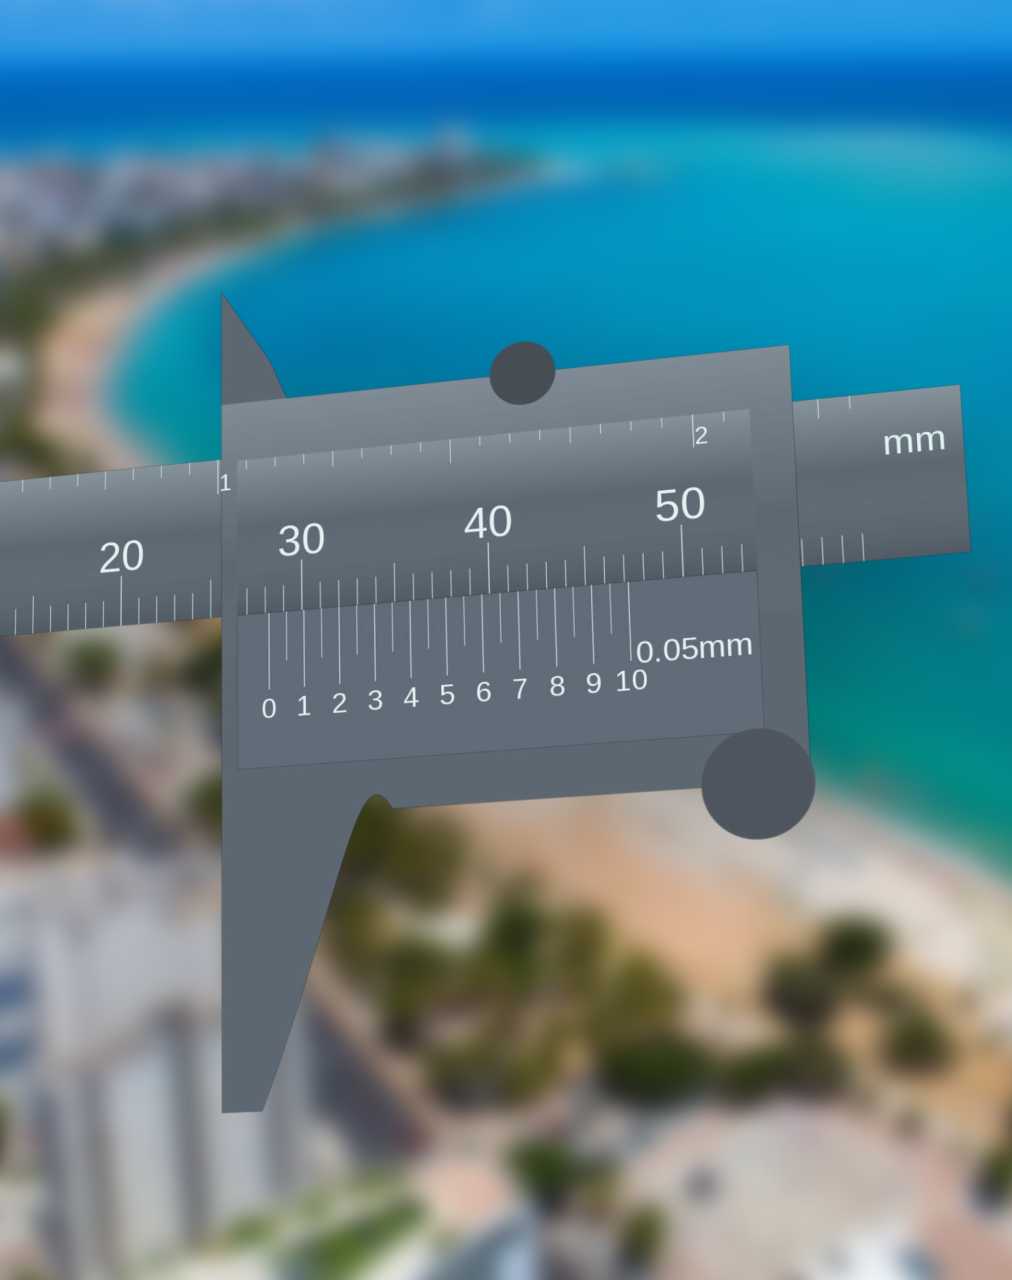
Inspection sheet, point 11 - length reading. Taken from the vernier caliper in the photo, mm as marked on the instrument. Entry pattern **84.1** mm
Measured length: **28.2** mm
